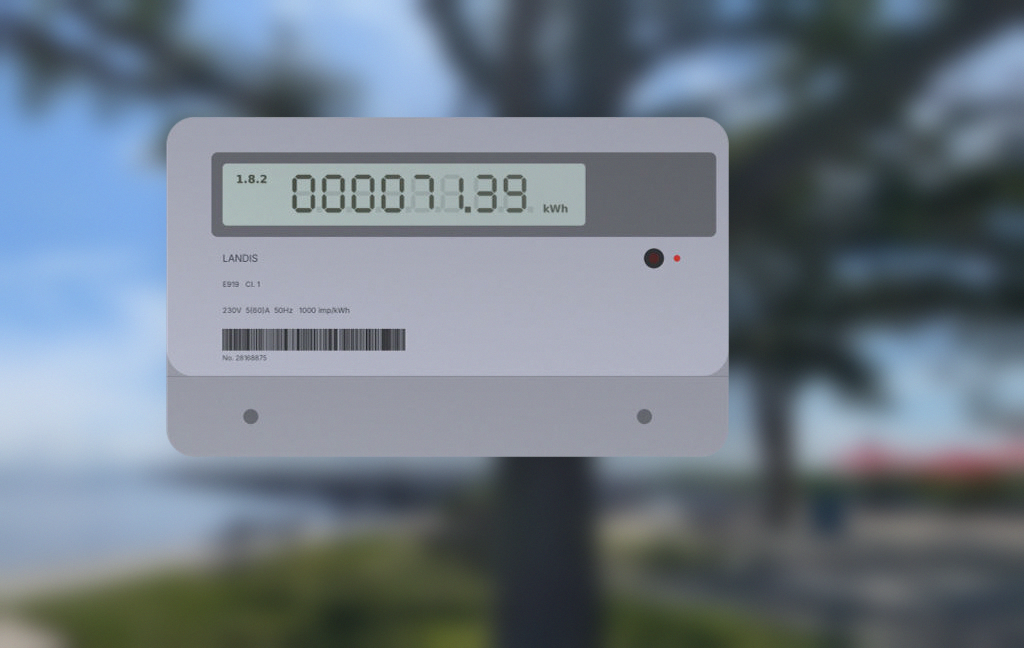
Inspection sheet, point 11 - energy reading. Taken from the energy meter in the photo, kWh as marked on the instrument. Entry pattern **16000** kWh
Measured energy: **71.39** kWh
